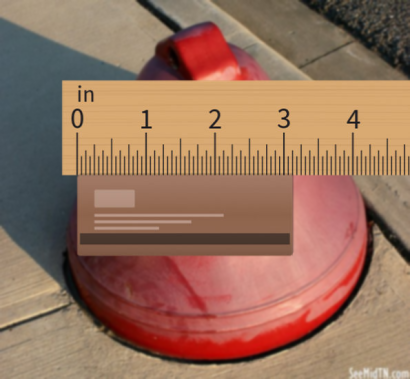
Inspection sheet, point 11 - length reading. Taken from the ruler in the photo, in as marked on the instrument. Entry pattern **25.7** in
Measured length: **3.125** in
